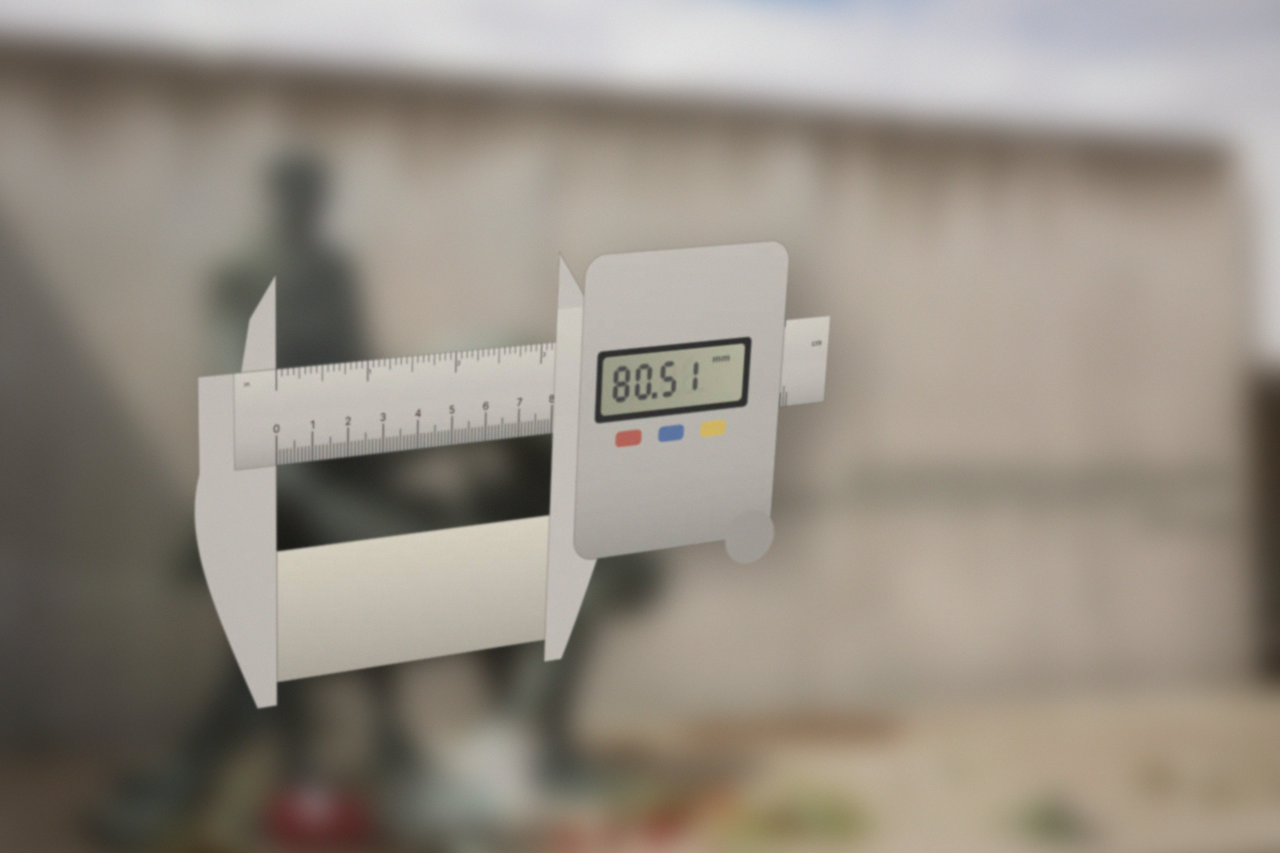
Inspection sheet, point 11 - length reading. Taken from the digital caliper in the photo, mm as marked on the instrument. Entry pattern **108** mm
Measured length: **80.51** mm
